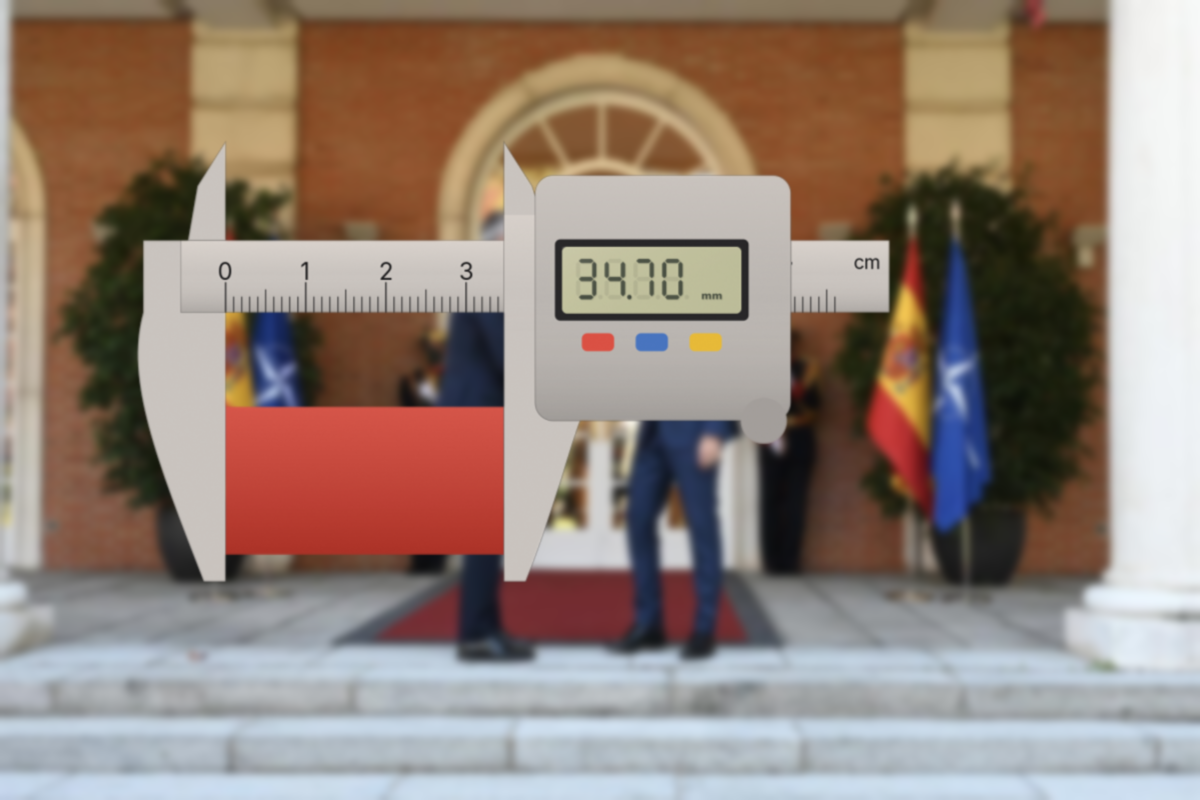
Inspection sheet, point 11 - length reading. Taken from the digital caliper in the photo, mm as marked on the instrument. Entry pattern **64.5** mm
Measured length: **34.70** mm
